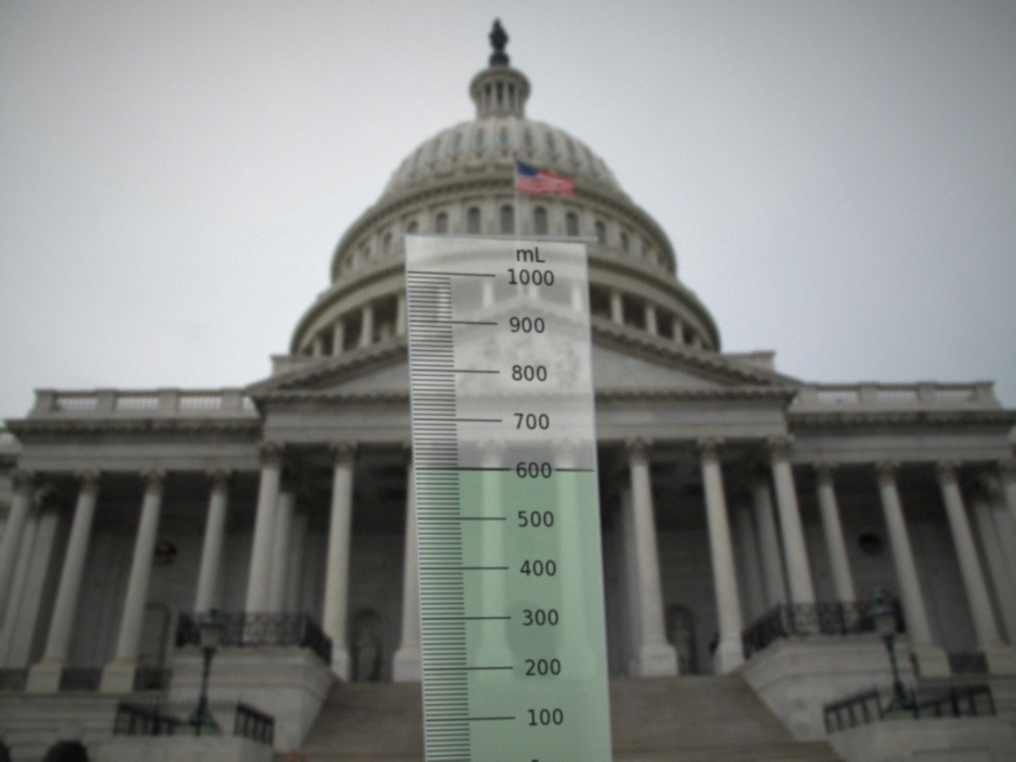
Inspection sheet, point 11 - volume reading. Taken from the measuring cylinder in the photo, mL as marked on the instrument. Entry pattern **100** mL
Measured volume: **600** mL
